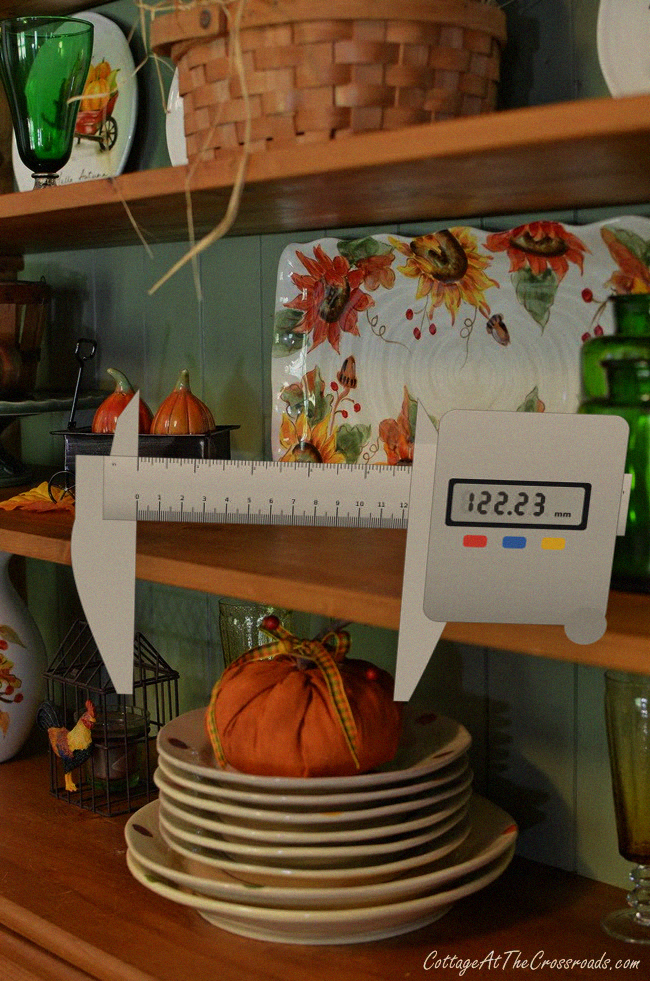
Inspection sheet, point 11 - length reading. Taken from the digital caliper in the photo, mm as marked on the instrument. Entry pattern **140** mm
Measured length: **122.23** mm
